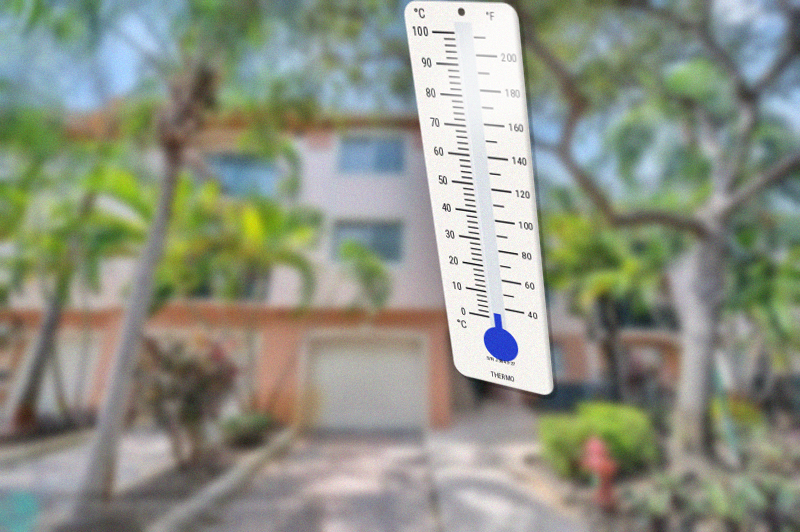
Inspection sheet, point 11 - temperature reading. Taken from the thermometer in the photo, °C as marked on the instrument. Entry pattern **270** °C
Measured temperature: **2** °C
